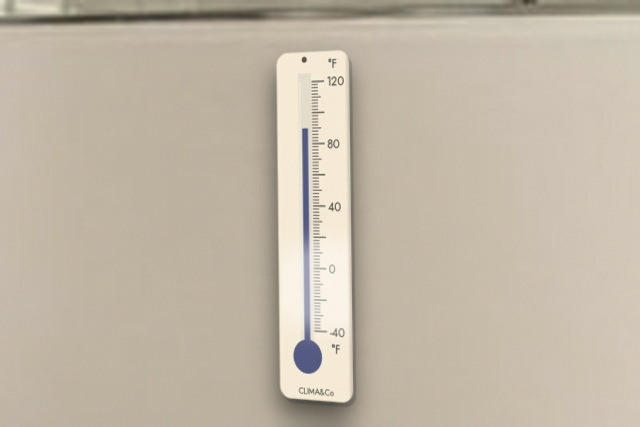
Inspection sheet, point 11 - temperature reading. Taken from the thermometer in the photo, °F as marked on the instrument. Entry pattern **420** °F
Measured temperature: **90** °F
